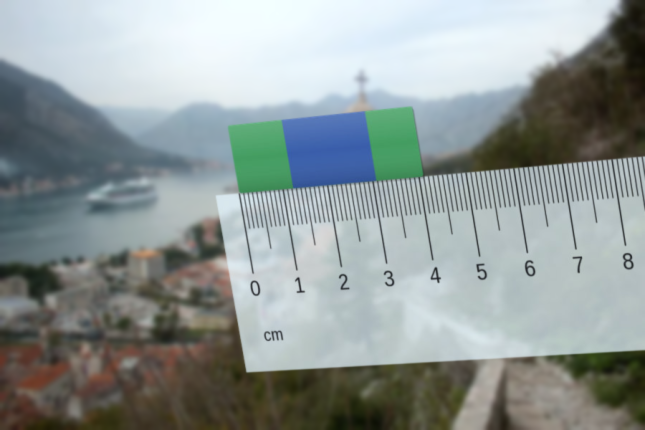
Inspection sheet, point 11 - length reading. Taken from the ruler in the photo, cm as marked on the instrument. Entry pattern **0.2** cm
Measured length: **4.1** cm
